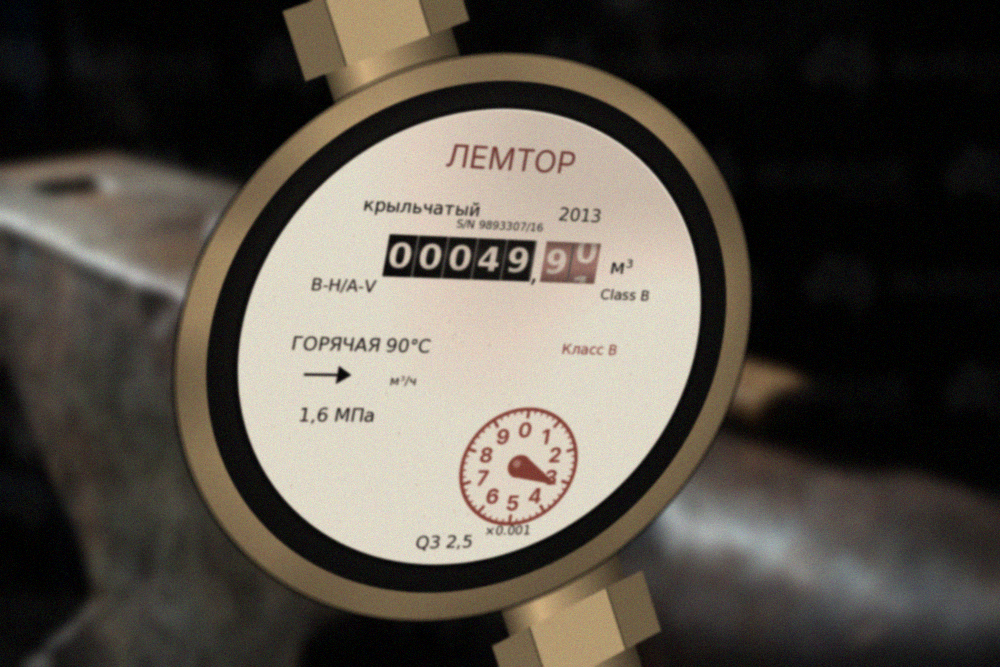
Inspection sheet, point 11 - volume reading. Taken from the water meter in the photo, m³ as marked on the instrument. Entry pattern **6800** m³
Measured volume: **49.903** m³
